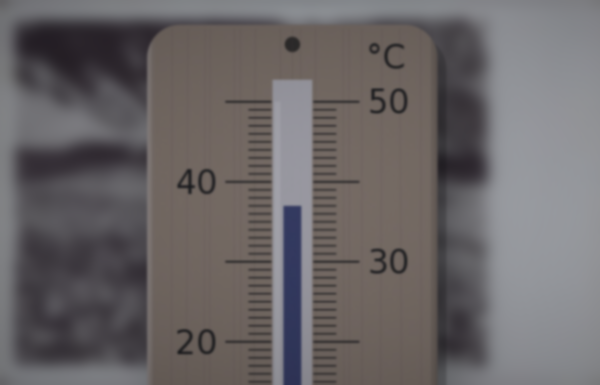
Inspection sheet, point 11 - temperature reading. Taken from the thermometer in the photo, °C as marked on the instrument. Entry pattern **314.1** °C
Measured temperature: **37** °C
